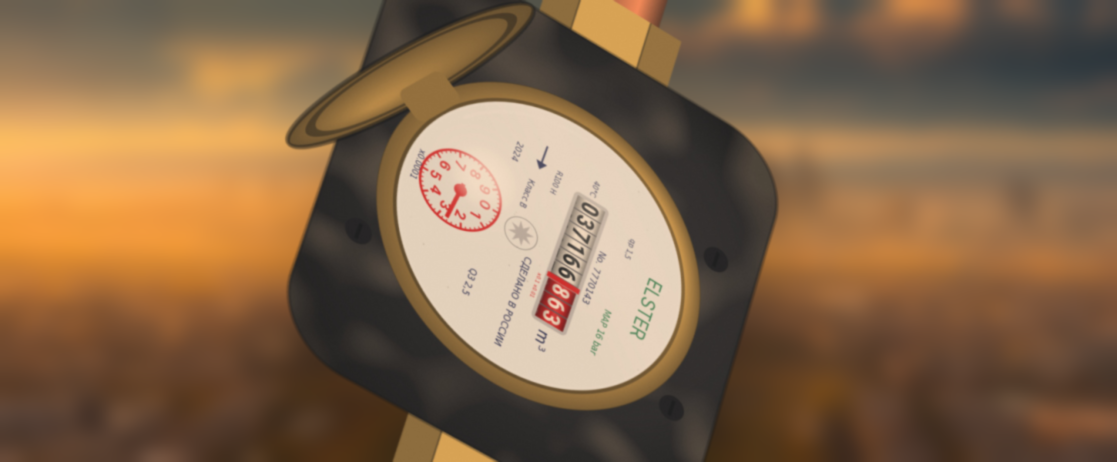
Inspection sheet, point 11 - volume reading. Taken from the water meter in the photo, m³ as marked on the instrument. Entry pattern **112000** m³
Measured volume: **37166.8632** m³
